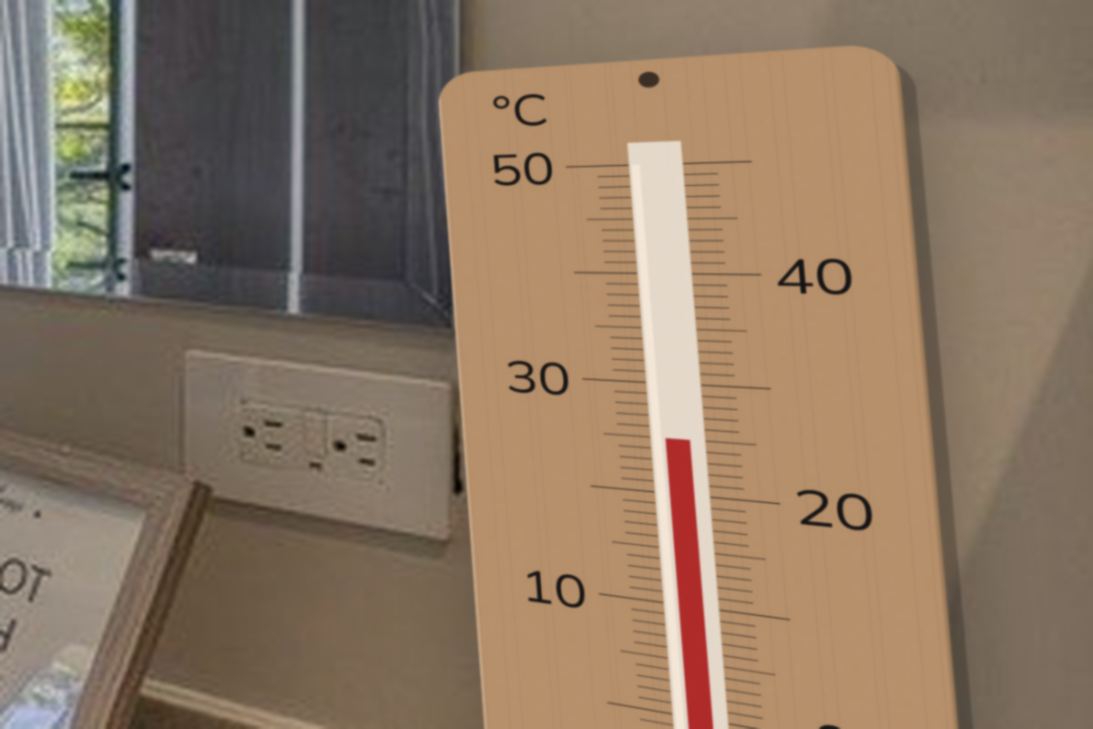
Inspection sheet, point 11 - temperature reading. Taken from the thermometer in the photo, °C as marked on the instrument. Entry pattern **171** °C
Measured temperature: **25** °C
